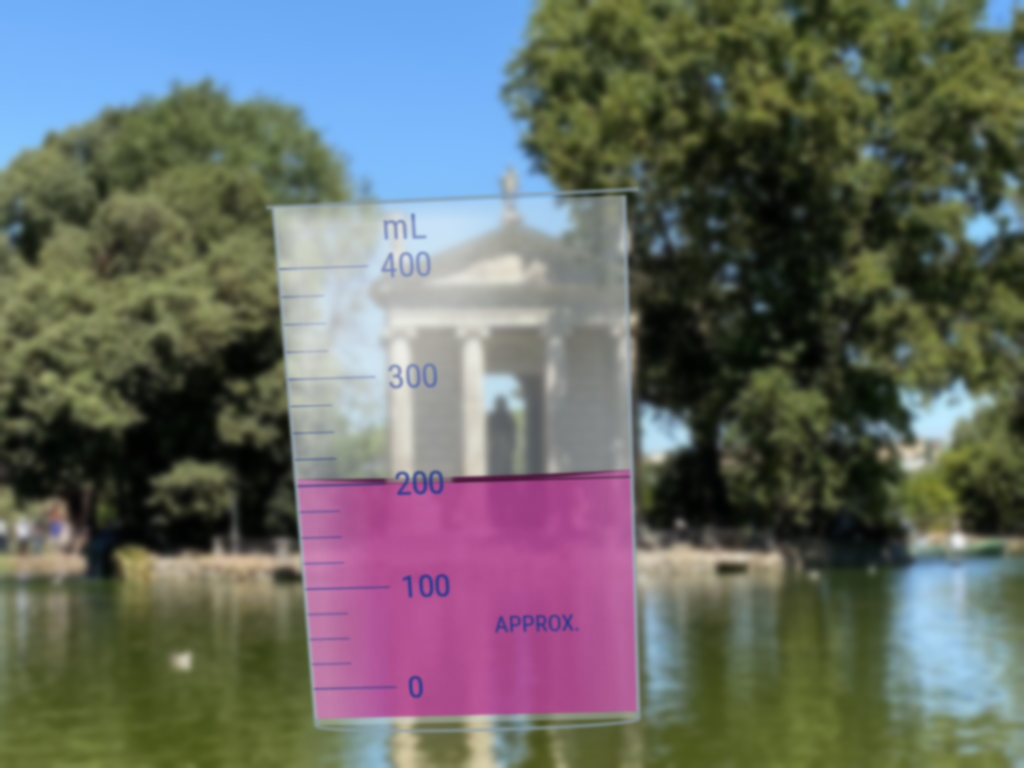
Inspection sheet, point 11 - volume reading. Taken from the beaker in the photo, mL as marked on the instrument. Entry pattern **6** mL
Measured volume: **200** mL
